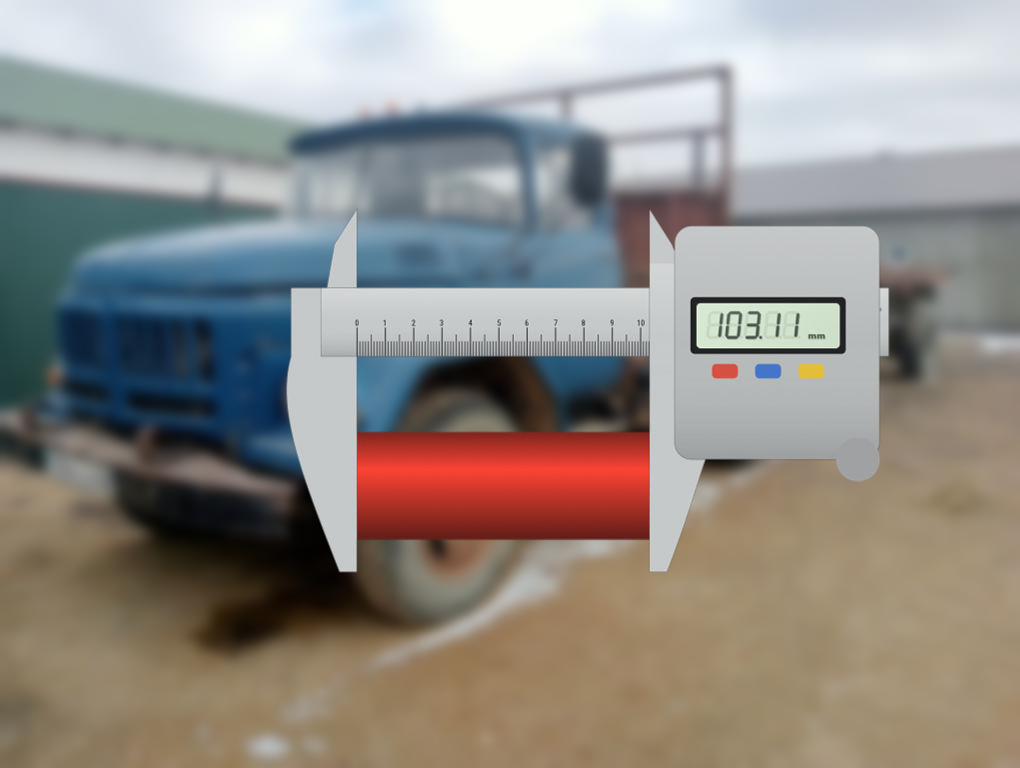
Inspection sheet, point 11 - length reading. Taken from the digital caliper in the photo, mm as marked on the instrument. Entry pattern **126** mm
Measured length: **103.11** mm
